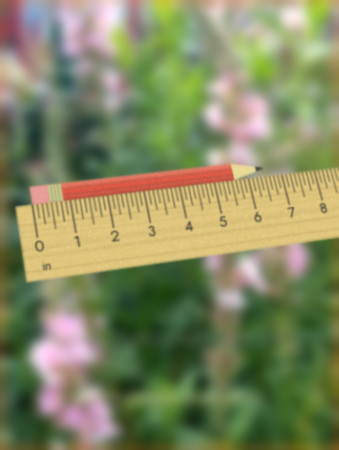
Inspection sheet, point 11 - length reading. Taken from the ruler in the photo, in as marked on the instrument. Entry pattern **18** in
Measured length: **6.5** in
